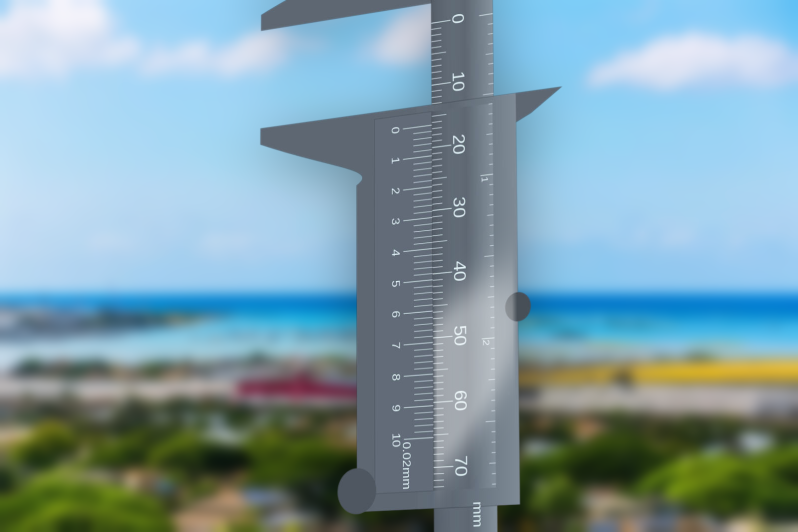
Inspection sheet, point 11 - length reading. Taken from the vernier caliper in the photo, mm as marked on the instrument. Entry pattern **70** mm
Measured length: **16.4** mm
